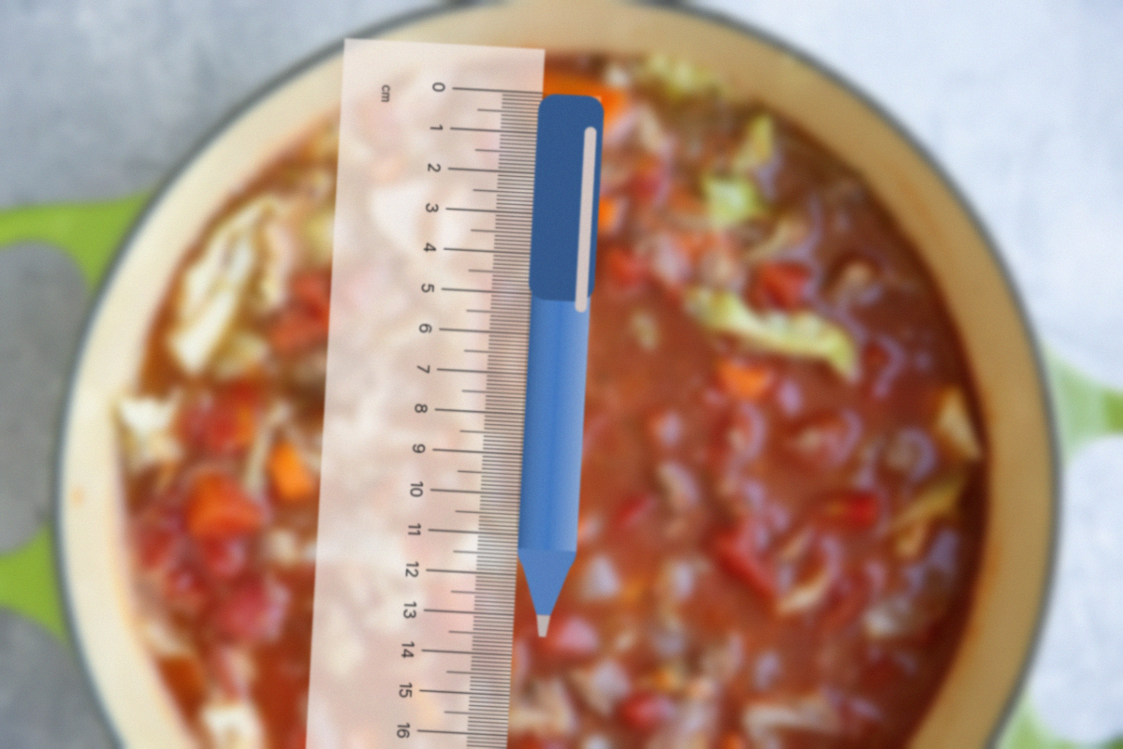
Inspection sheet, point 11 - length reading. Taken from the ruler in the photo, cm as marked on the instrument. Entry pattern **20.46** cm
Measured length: **13.5** cm
